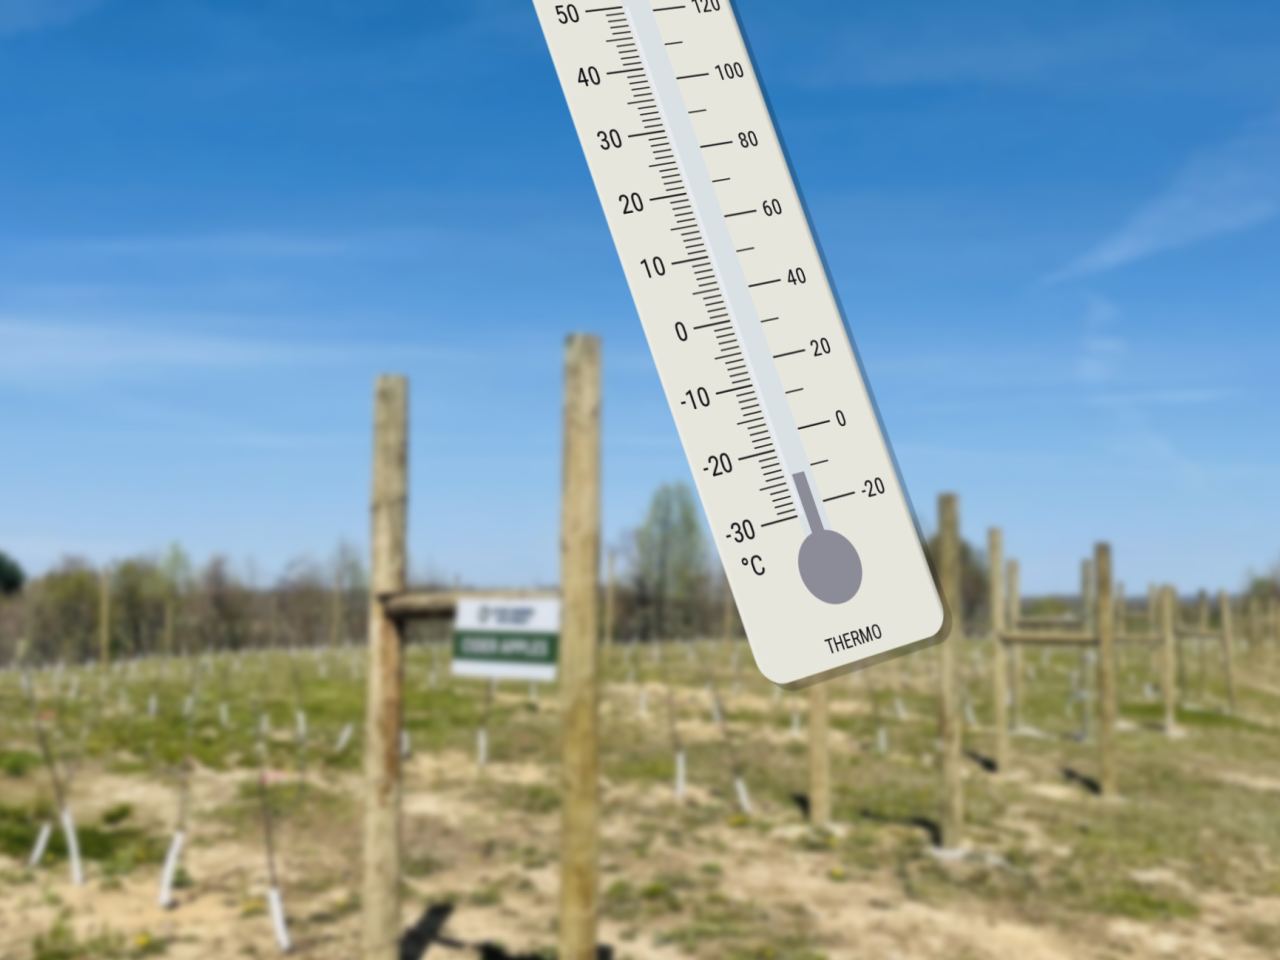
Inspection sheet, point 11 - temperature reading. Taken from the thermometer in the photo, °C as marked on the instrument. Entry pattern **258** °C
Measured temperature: **-24** °C
